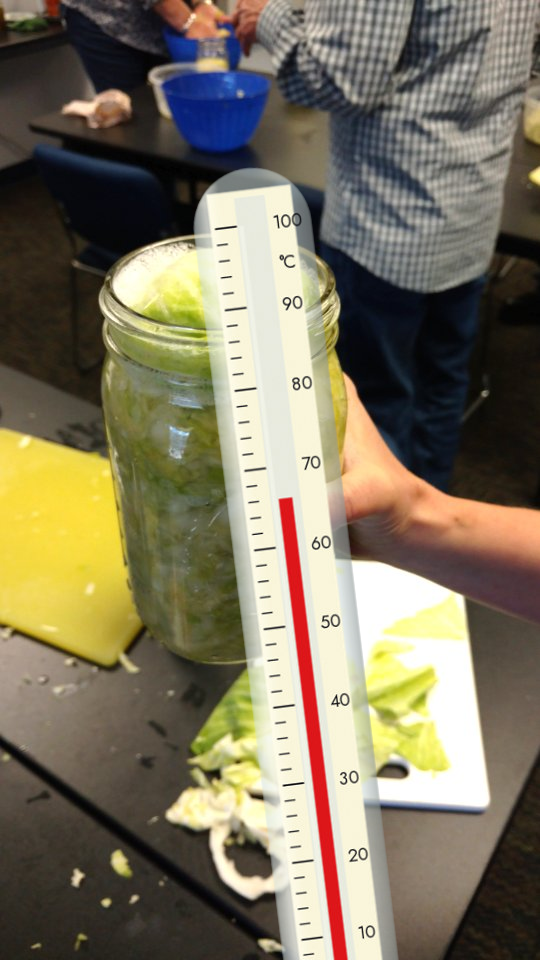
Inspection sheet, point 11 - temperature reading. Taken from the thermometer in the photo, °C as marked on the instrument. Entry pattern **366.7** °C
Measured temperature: **66** °C
